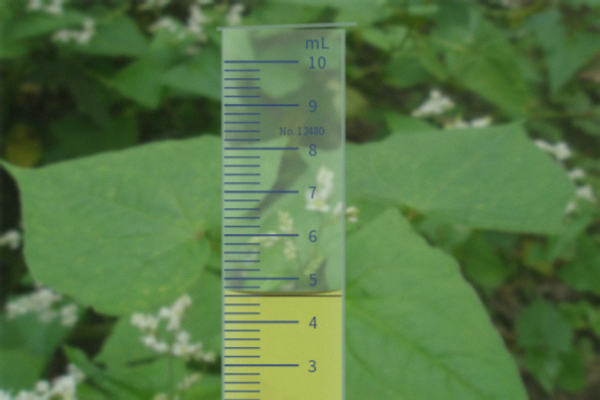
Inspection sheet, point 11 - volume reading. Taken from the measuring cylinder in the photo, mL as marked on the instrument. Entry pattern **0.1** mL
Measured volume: **4.6** mL
